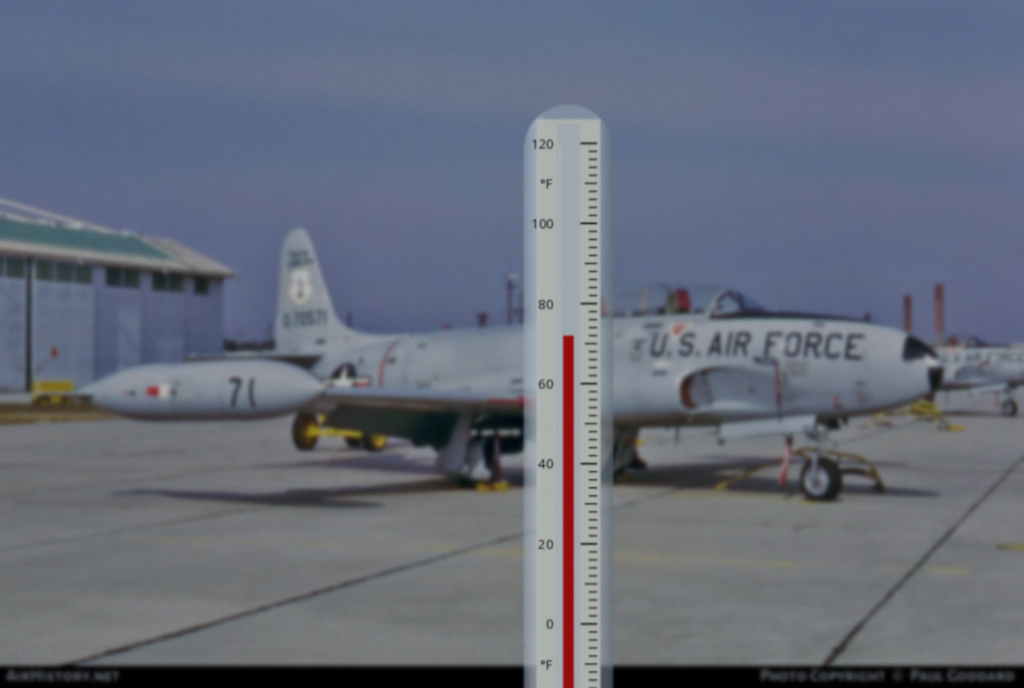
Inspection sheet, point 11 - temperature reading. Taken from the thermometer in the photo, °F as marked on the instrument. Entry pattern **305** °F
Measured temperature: **72** °F
